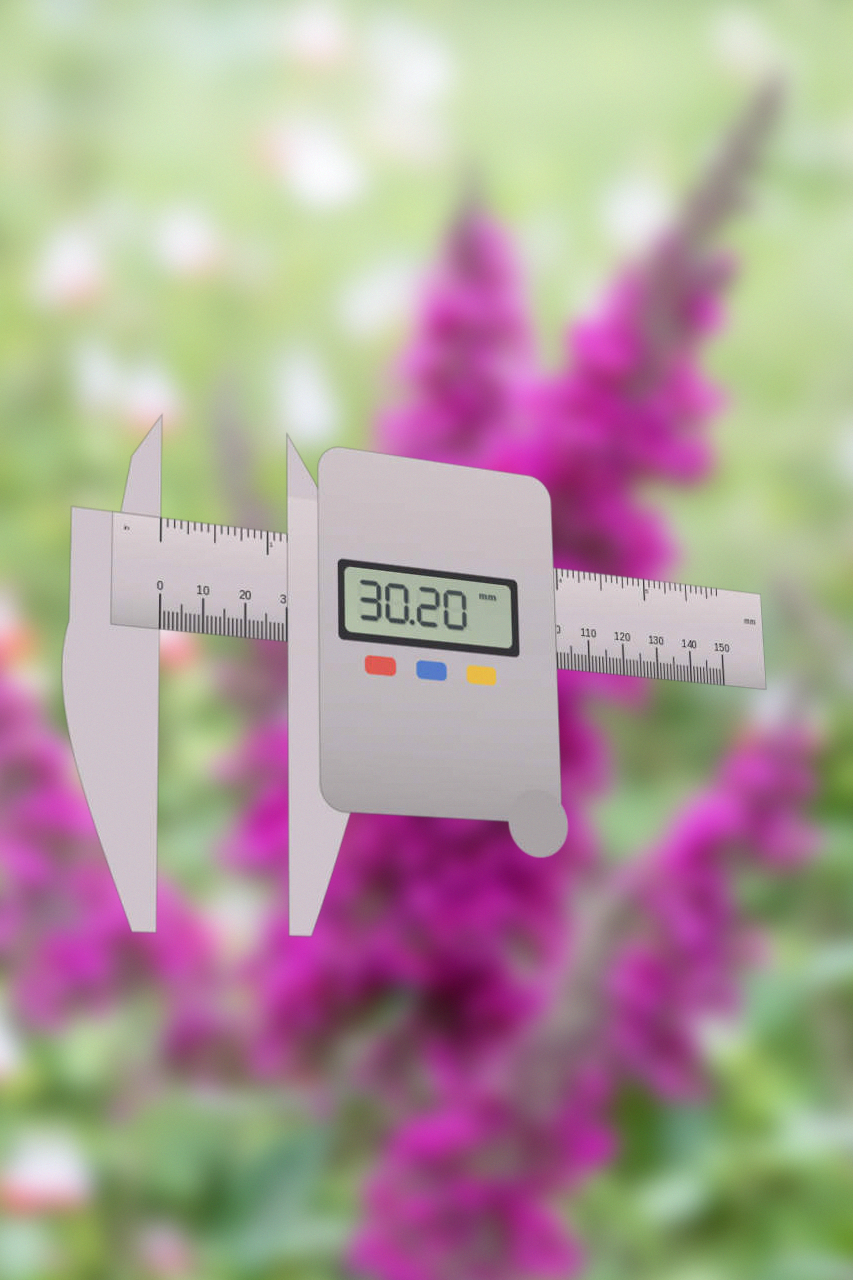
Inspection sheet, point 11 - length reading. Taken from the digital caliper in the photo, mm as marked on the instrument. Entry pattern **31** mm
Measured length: **30.20** mm
